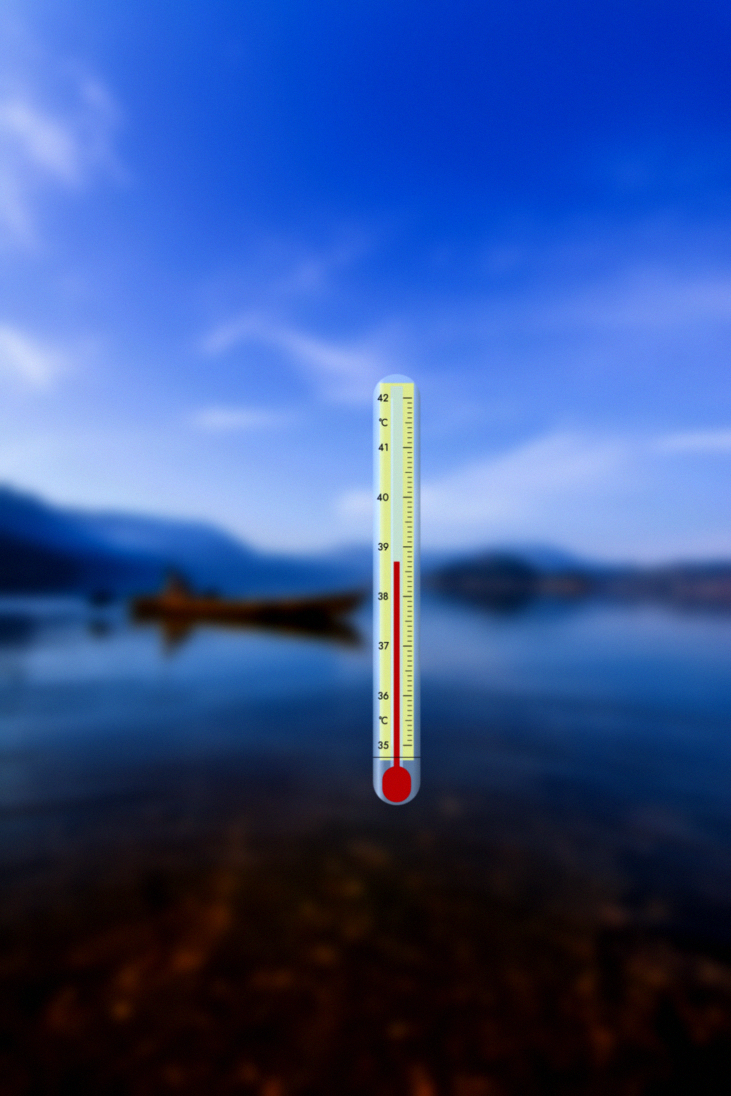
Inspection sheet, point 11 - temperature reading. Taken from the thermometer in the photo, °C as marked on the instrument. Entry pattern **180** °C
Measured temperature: **38.7** °C
